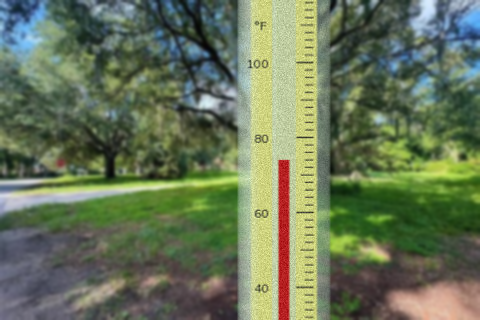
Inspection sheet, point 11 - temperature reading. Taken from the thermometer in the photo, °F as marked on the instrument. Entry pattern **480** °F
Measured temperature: **74** °F
